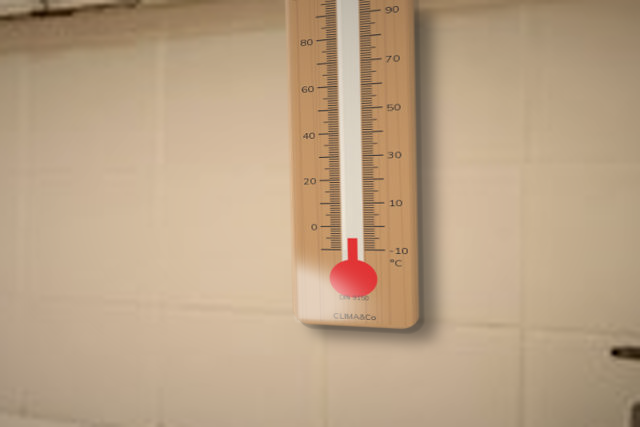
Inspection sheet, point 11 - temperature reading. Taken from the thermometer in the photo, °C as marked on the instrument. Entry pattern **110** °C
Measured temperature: **-5** °C
